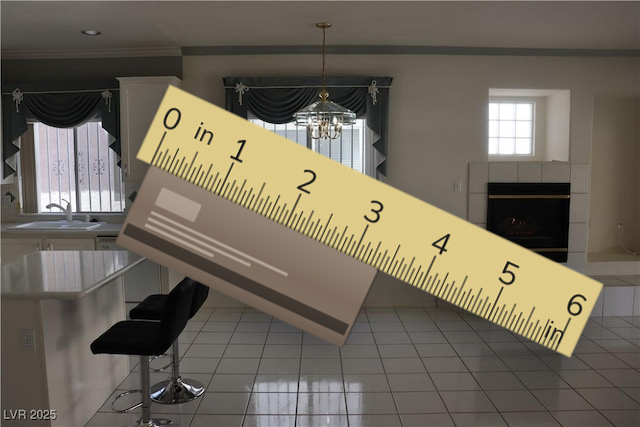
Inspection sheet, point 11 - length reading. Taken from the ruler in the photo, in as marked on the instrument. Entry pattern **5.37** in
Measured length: **3.375** in
